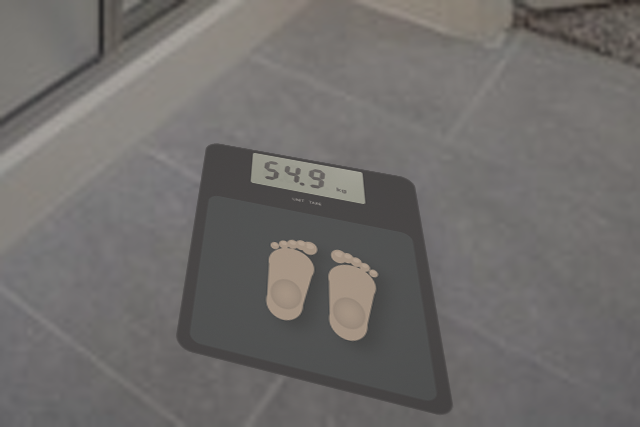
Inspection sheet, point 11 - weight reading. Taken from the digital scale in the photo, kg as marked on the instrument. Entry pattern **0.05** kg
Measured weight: **54.9** kg
